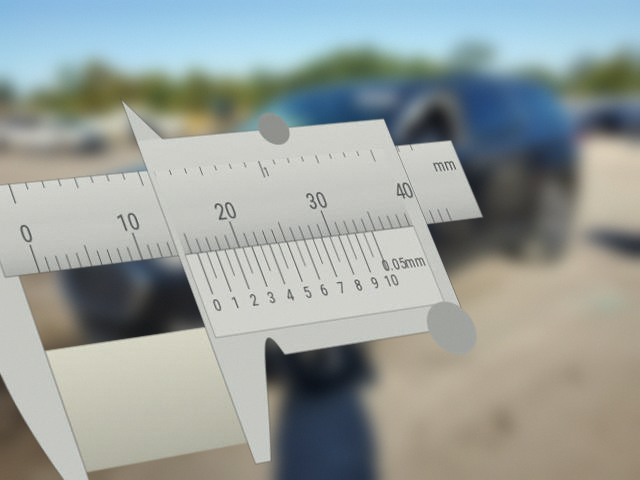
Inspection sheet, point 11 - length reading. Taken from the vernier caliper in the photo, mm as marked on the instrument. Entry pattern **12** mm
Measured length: **15.6** mm
